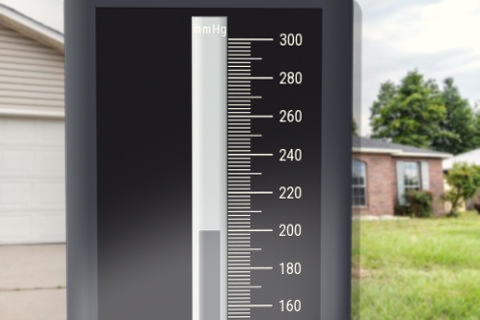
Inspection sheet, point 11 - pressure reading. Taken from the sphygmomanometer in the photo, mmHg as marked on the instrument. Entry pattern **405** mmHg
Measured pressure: **200** mmHg
